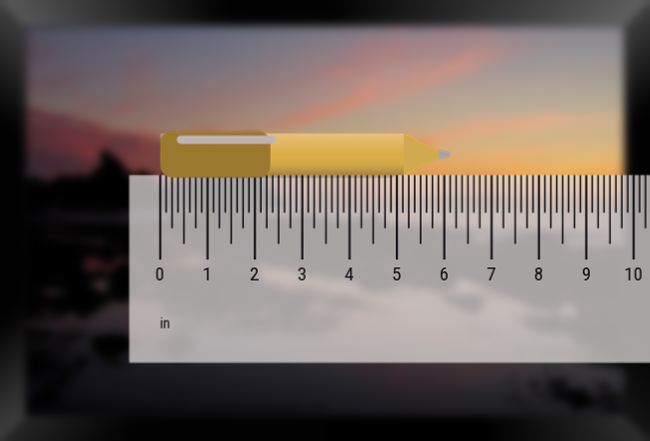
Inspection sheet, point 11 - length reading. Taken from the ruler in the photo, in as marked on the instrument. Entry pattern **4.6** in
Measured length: **6.125** in
